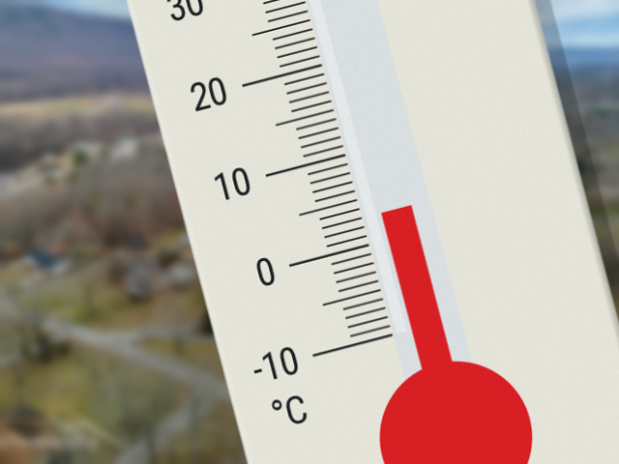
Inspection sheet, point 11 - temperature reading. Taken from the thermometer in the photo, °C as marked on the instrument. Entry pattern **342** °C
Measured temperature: **3** °C
